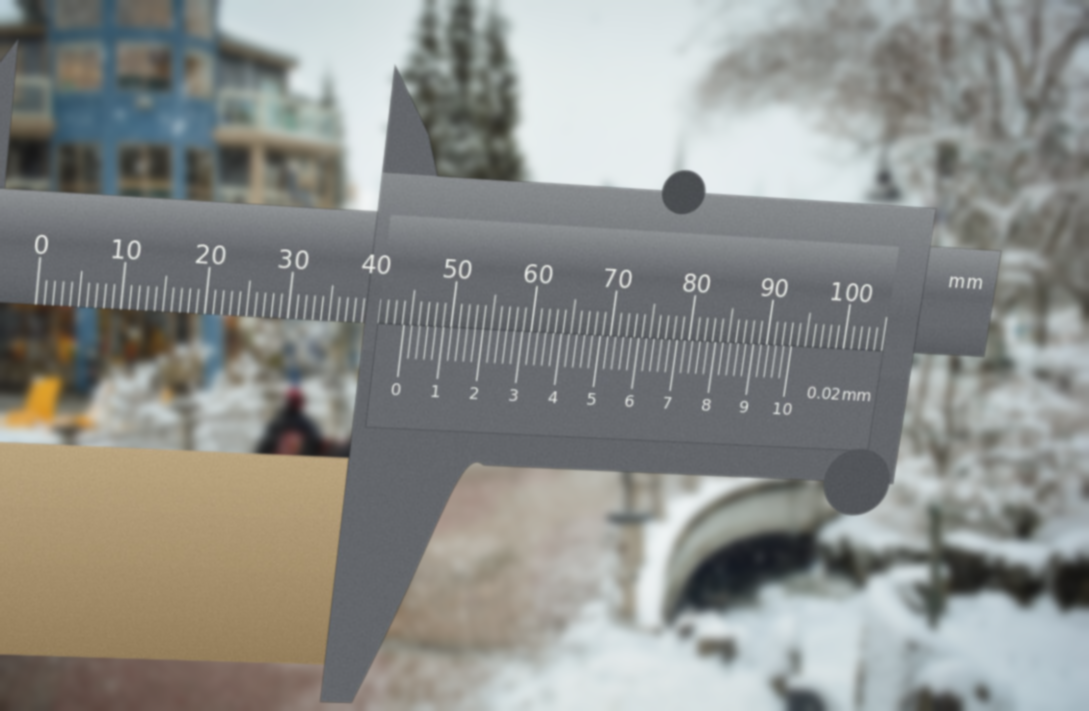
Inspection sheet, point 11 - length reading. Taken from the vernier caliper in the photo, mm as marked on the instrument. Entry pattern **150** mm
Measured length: **44.2** mm
